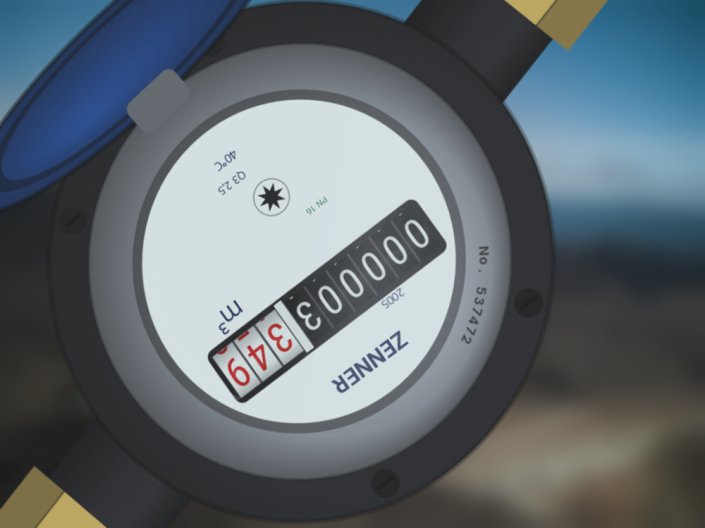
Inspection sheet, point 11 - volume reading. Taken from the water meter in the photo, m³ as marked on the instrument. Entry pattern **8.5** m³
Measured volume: **3.349** m³
